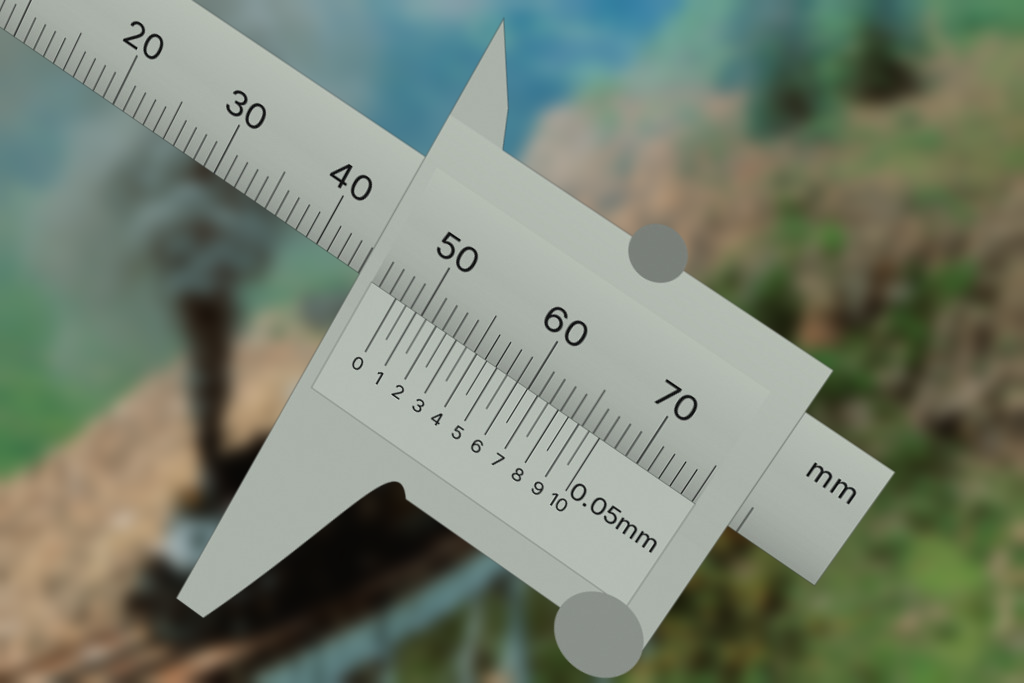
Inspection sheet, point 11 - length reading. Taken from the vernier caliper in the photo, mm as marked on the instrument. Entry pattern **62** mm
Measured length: **47.6** mm
